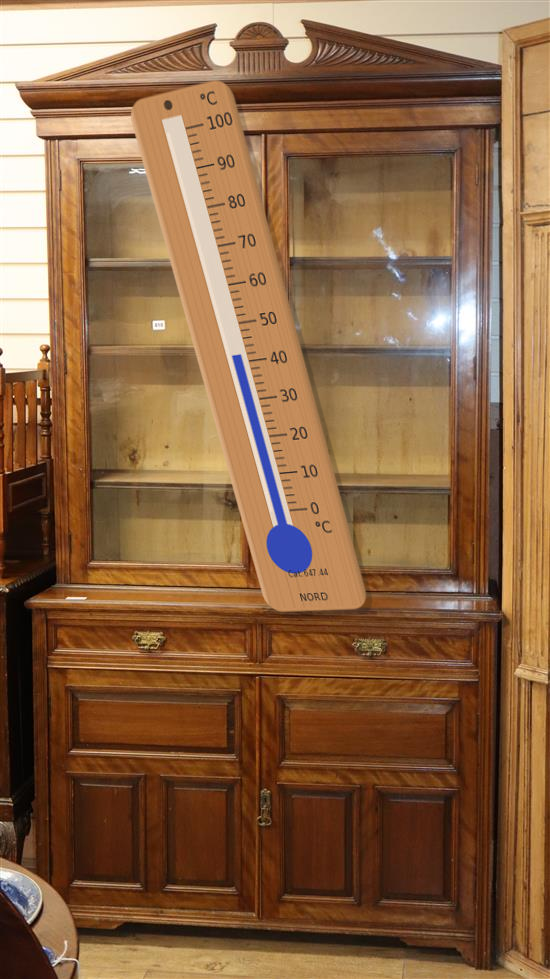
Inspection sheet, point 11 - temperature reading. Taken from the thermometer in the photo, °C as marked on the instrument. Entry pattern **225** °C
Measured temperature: **42** °C
